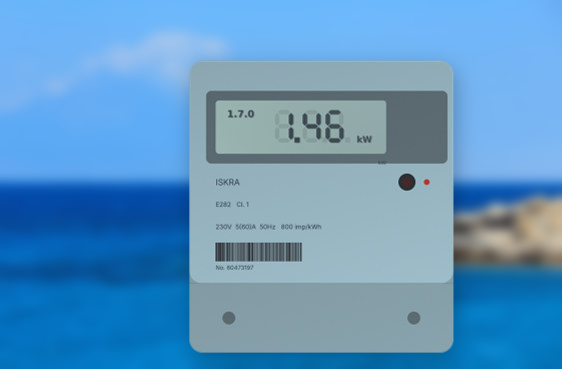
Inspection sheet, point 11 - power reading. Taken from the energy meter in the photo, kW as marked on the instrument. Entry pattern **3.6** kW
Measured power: **1.46** kW
